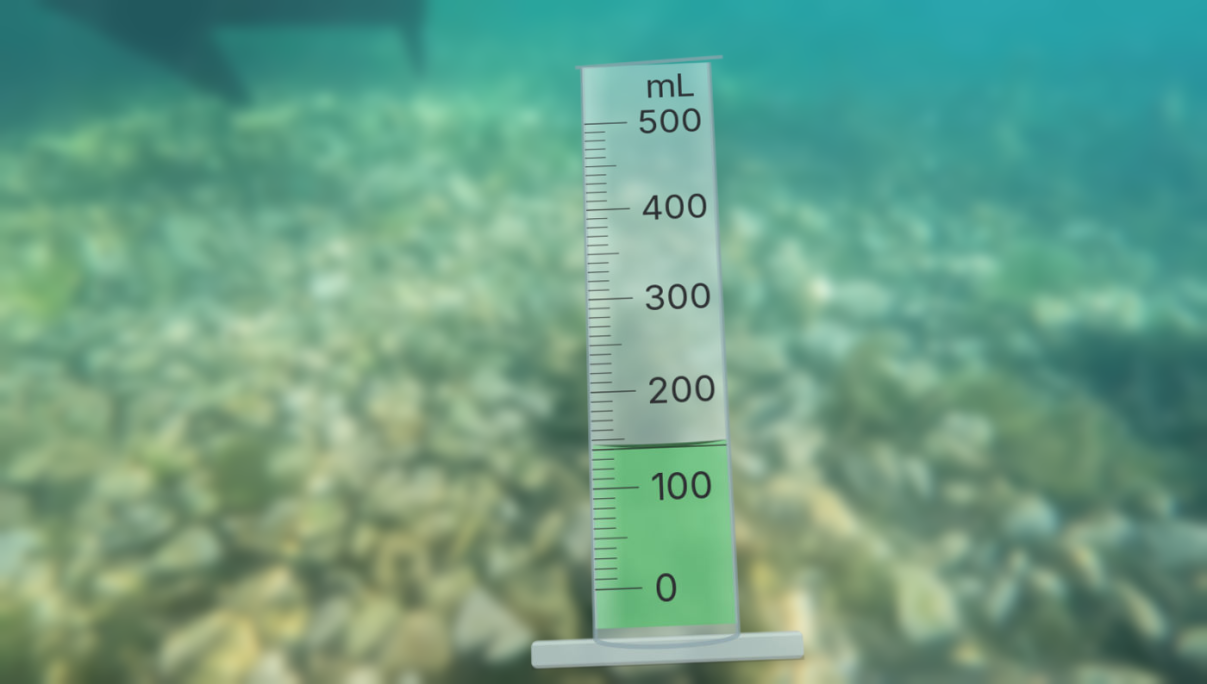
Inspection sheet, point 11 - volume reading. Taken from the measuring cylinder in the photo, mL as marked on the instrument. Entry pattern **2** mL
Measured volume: **140** mL
